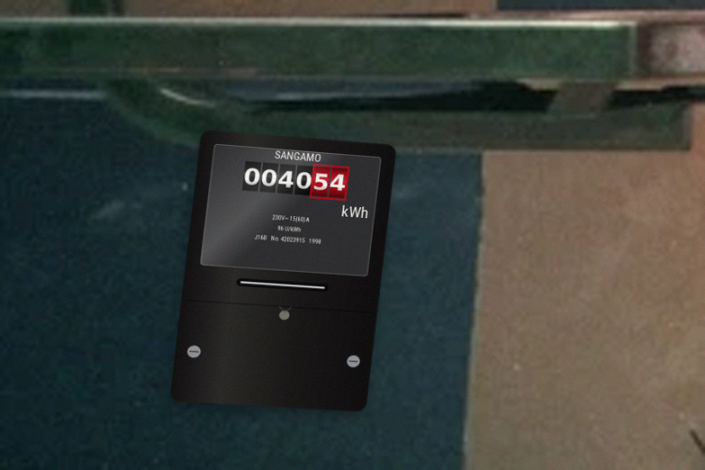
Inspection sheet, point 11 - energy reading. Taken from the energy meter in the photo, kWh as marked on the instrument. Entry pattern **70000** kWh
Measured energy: **40.54** kWh
